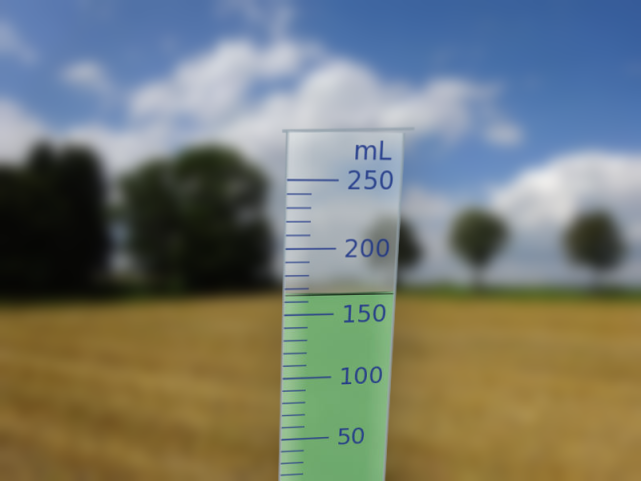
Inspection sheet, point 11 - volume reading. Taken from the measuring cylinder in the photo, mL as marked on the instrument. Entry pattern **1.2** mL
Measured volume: **165** mL
